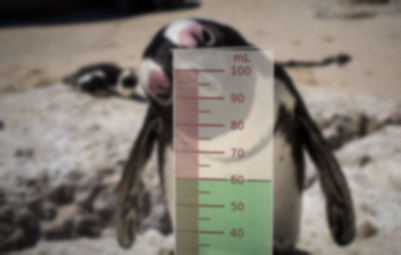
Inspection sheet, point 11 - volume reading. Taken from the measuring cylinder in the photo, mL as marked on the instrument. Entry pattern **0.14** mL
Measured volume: **60** mL
